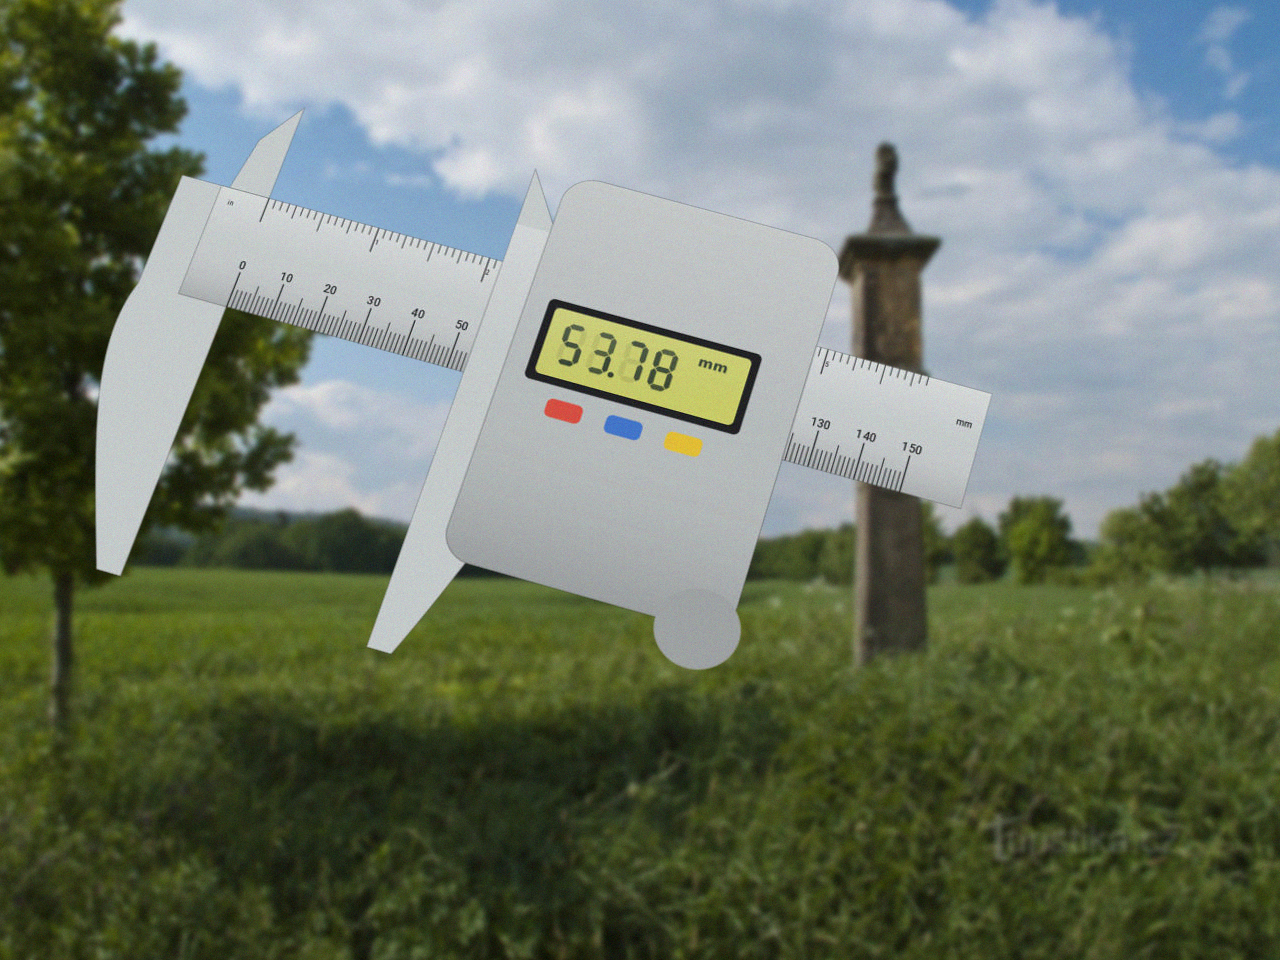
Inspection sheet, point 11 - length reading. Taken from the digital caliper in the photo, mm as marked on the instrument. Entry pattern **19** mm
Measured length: **53.78** mm
